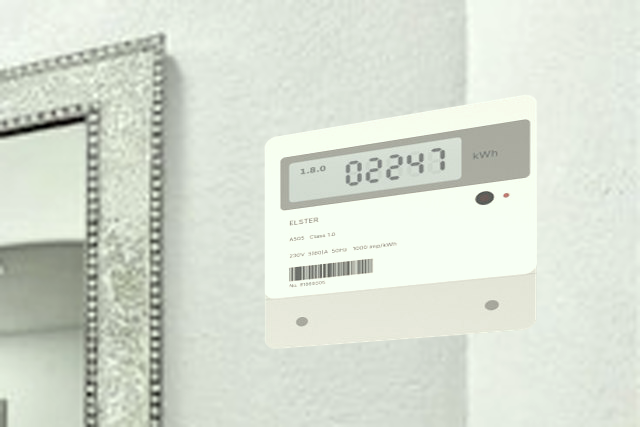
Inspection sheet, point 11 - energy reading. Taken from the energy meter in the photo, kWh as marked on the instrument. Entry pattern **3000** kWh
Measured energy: **2247** kWh
